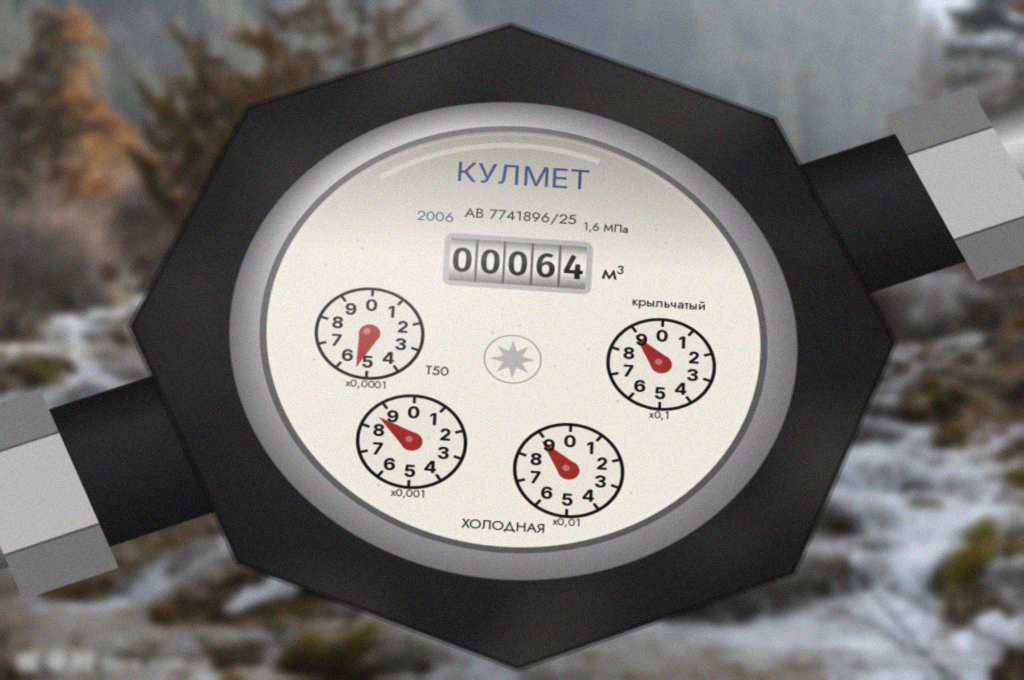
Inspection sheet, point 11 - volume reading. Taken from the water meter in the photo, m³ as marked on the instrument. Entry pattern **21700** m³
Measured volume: **64.8885** m³
